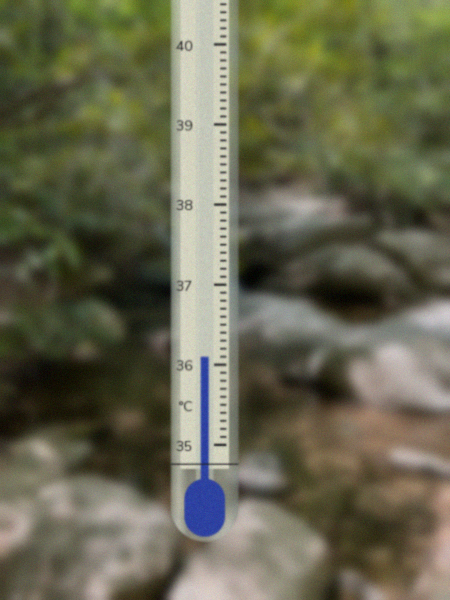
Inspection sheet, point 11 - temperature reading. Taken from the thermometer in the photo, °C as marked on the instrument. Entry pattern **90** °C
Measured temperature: **36.1** °C
